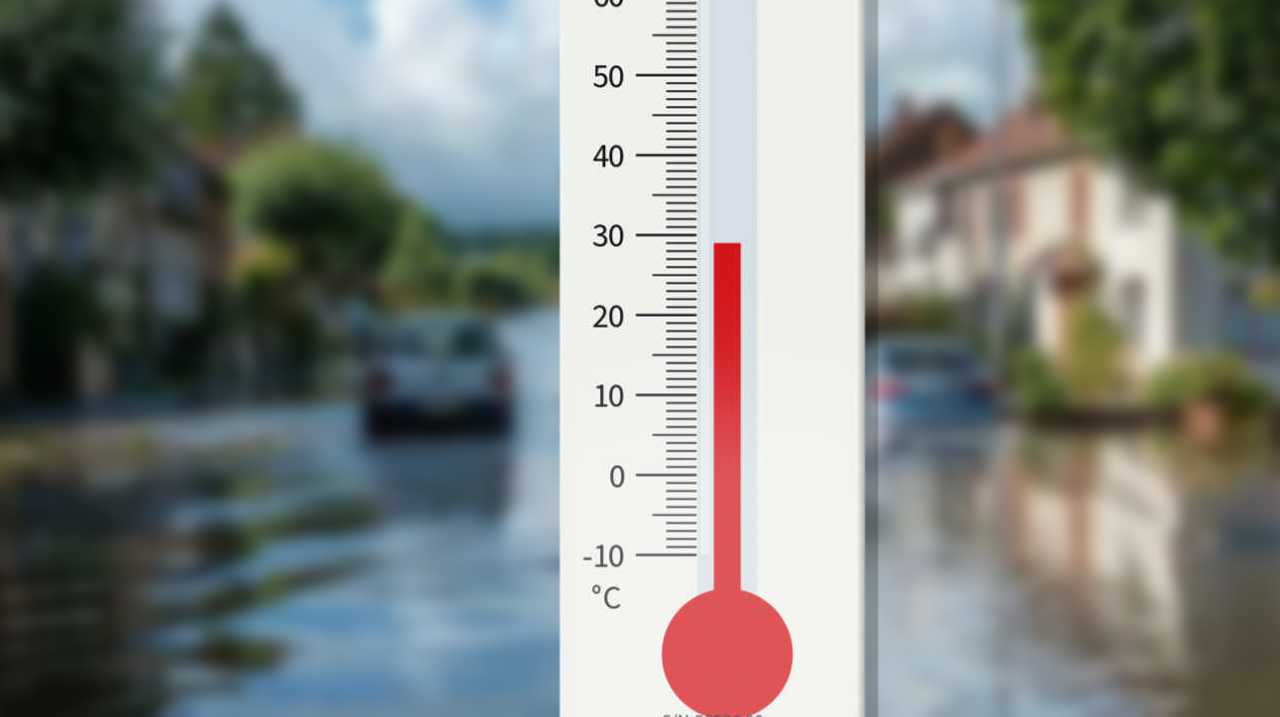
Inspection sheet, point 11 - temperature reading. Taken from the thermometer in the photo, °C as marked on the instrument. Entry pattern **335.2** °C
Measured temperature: **29** °C
